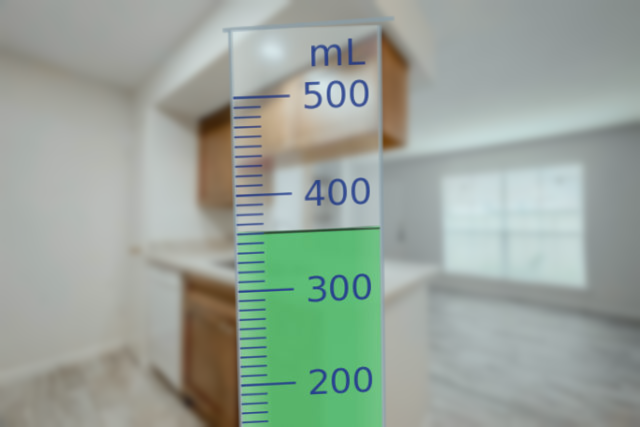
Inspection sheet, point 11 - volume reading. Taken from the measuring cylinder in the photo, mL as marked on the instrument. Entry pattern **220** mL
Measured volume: **360** mL
